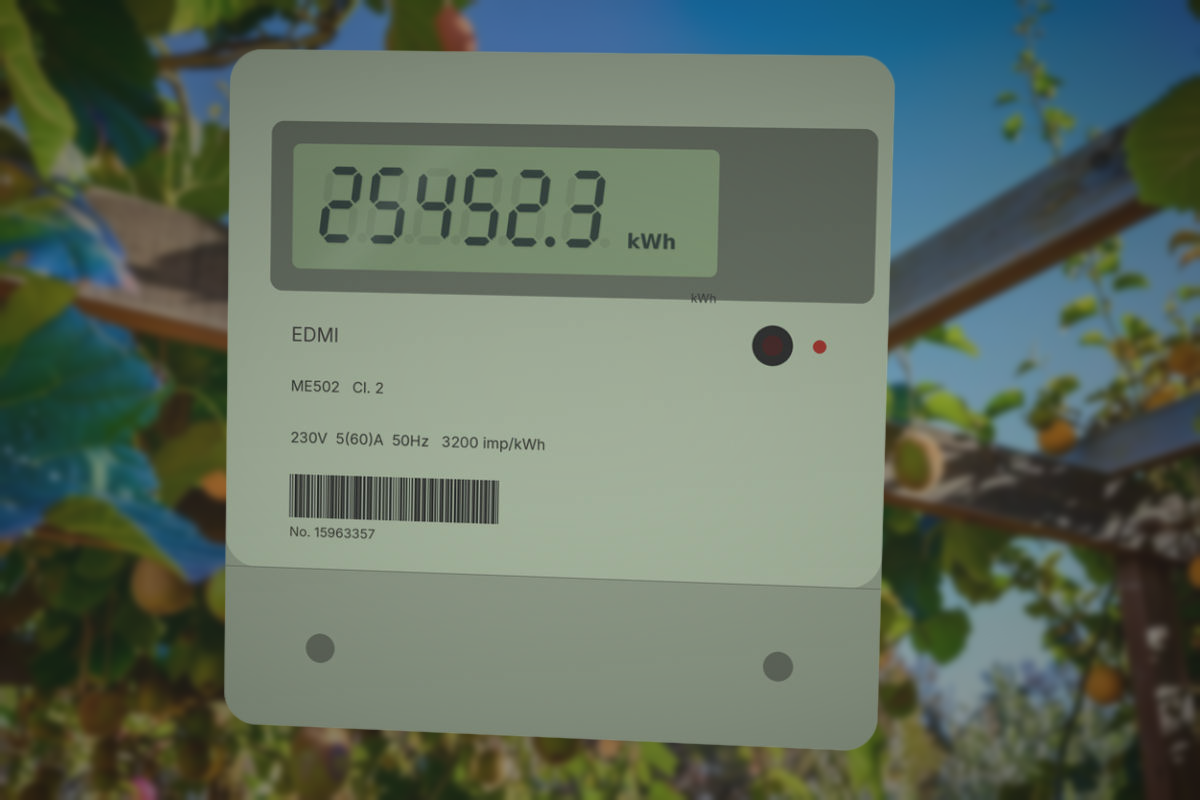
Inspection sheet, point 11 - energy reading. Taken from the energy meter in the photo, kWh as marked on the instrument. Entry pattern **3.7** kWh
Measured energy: **25452.3** kWh
